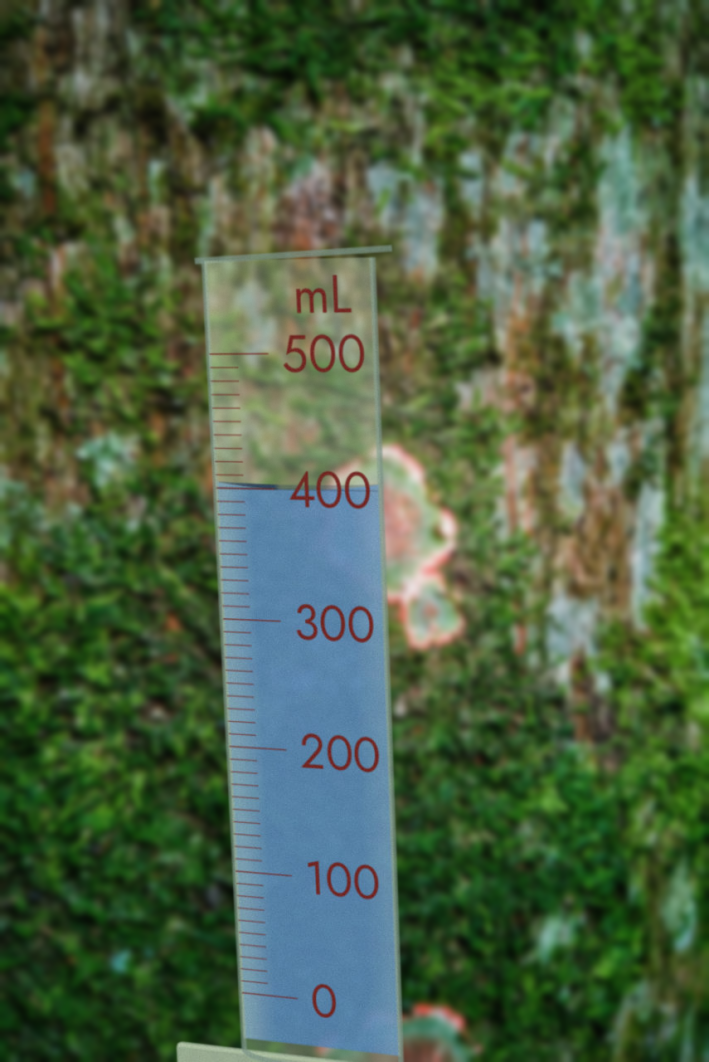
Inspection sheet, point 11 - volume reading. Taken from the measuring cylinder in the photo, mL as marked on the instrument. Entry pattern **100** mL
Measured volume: **400** mL
